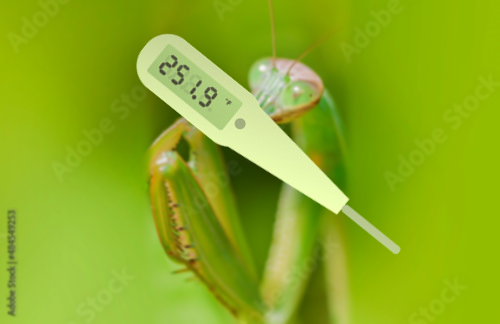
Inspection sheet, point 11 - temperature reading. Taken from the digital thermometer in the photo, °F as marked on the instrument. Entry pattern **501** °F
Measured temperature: **251.9** °F
